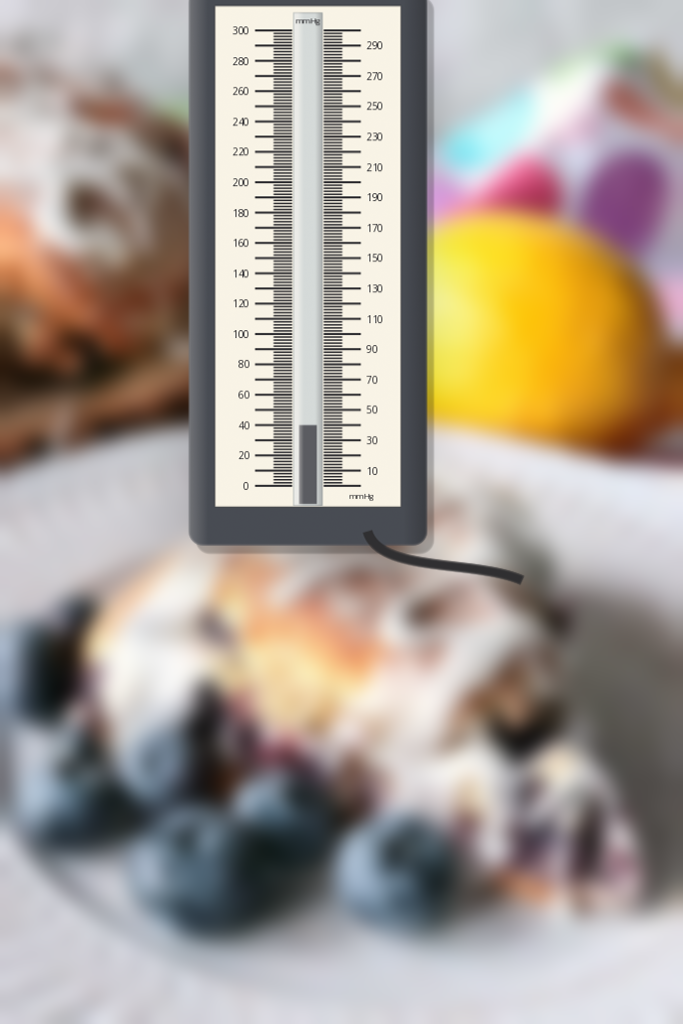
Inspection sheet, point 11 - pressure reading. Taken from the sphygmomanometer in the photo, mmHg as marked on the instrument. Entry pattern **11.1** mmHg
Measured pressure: **40** mmHg
